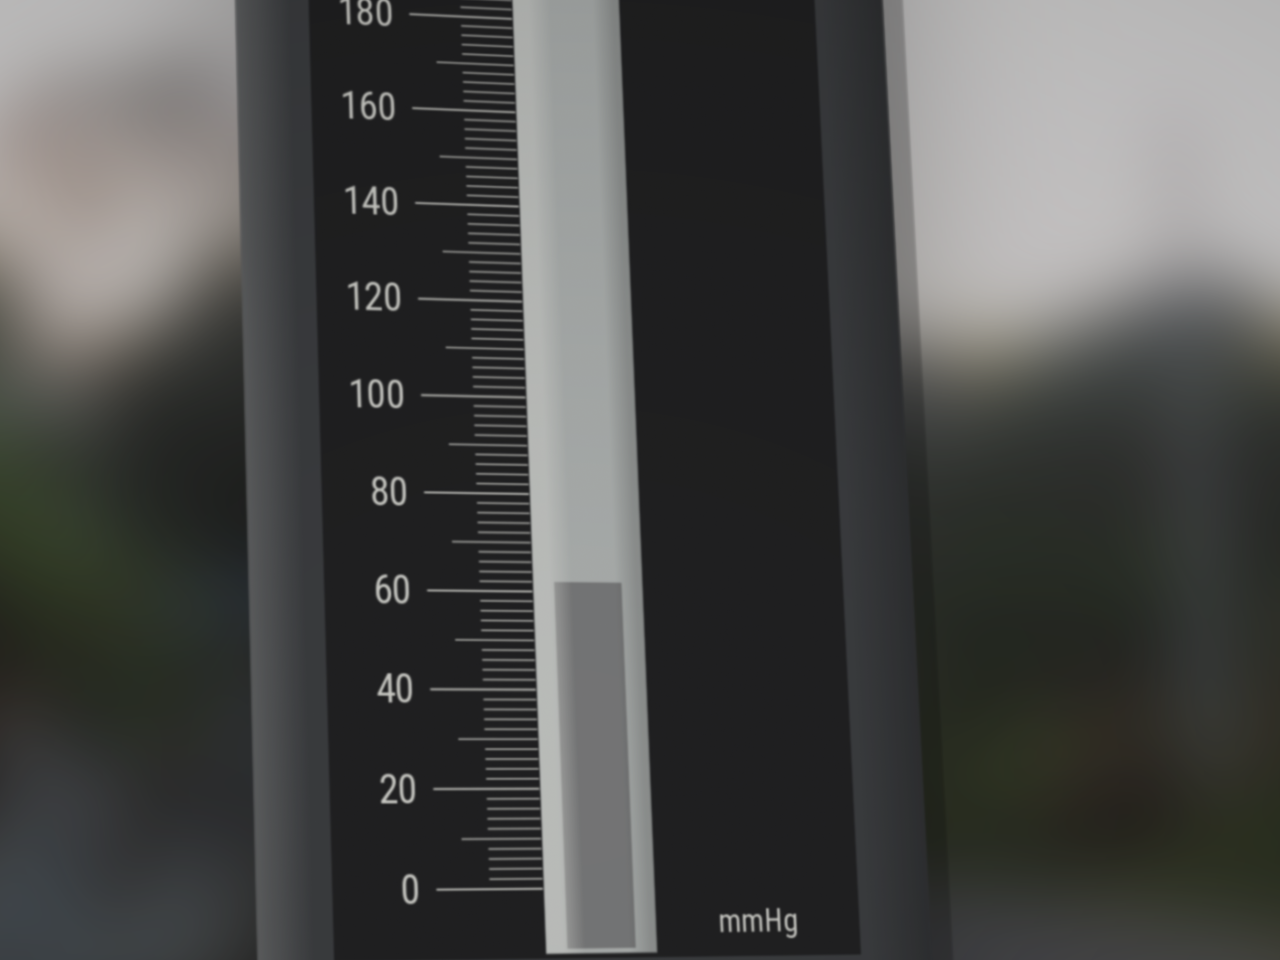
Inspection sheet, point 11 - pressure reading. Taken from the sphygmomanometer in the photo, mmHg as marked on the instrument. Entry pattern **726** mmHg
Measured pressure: **62** mmHg
